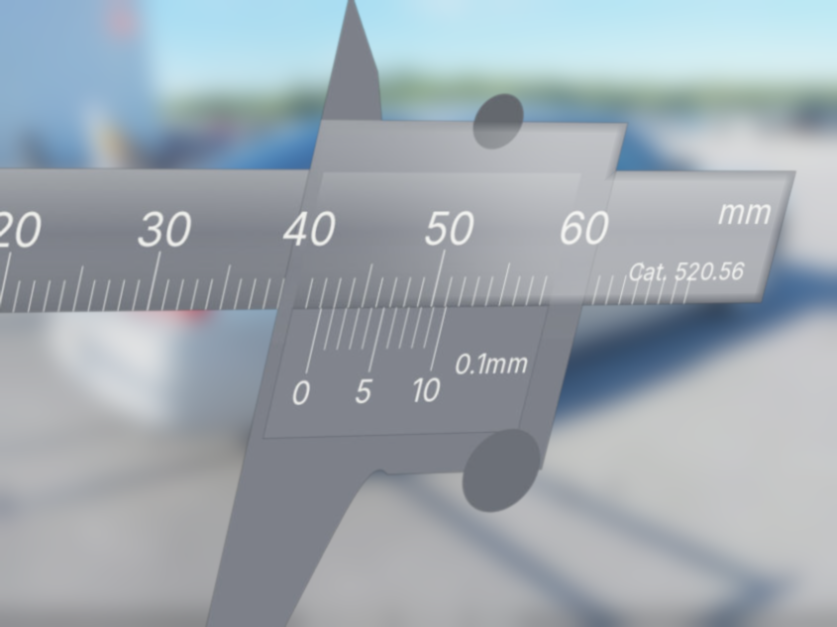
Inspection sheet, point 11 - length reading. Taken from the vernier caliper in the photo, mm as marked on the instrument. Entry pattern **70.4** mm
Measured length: **42.1** mm
